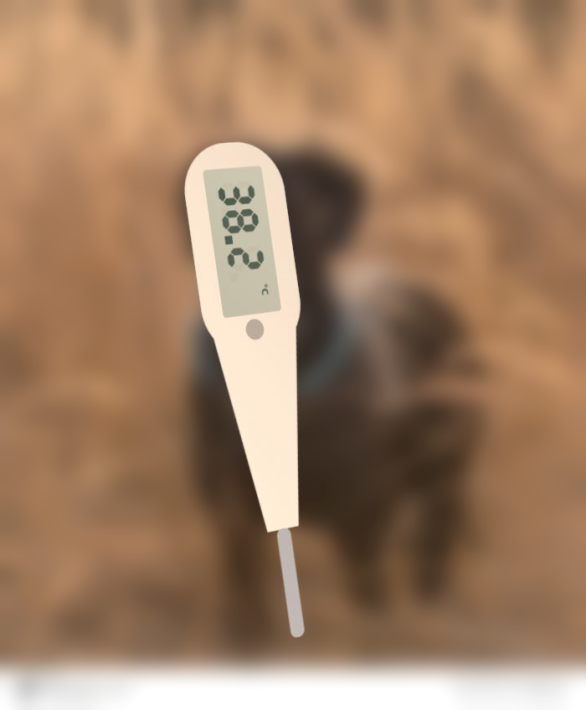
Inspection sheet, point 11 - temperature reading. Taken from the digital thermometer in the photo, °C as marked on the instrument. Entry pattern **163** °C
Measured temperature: **38.2** °C
